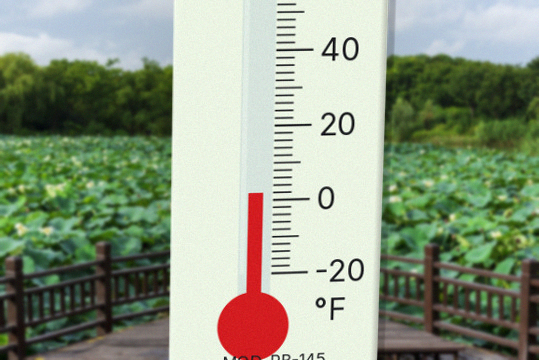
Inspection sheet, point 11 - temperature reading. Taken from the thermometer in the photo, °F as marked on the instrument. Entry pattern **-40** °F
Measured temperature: **2** °F
